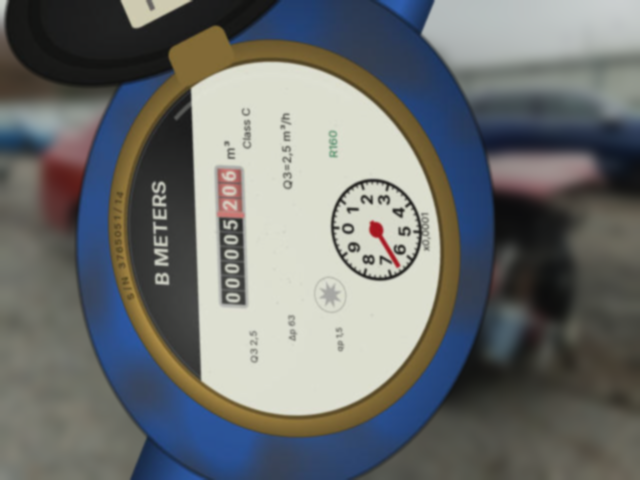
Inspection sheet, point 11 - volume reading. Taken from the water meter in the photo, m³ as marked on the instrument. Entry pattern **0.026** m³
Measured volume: **5.2066** m³
